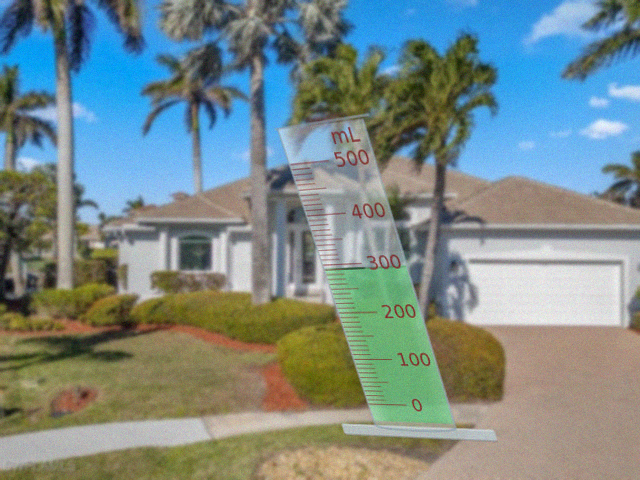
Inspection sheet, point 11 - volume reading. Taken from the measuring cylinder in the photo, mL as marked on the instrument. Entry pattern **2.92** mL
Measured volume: **290** mL
